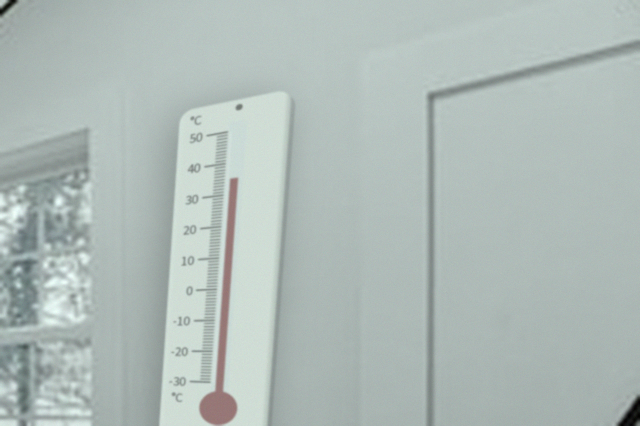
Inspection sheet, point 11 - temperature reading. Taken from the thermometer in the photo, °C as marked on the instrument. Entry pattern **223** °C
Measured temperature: **35** °C
